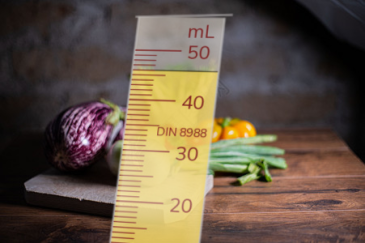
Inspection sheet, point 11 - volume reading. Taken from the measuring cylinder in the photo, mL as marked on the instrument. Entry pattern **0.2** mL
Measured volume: **46** mL
